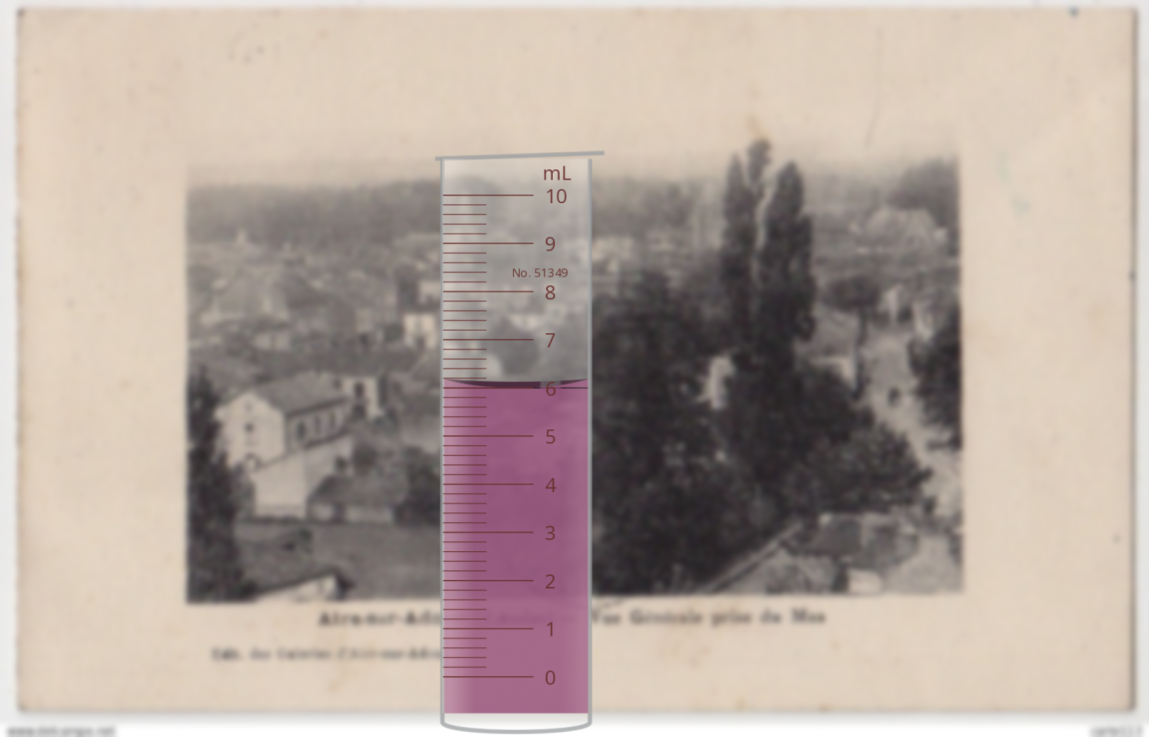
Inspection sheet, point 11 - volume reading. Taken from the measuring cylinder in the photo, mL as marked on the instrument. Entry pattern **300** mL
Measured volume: **6** mL
